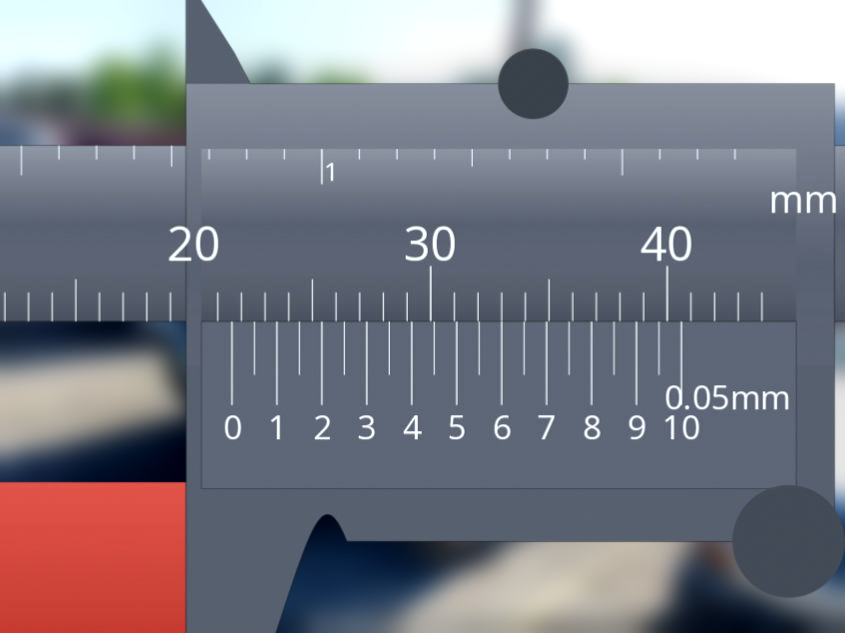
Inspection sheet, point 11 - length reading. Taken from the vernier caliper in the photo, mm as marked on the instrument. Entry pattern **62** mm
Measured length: **21.6** mm
